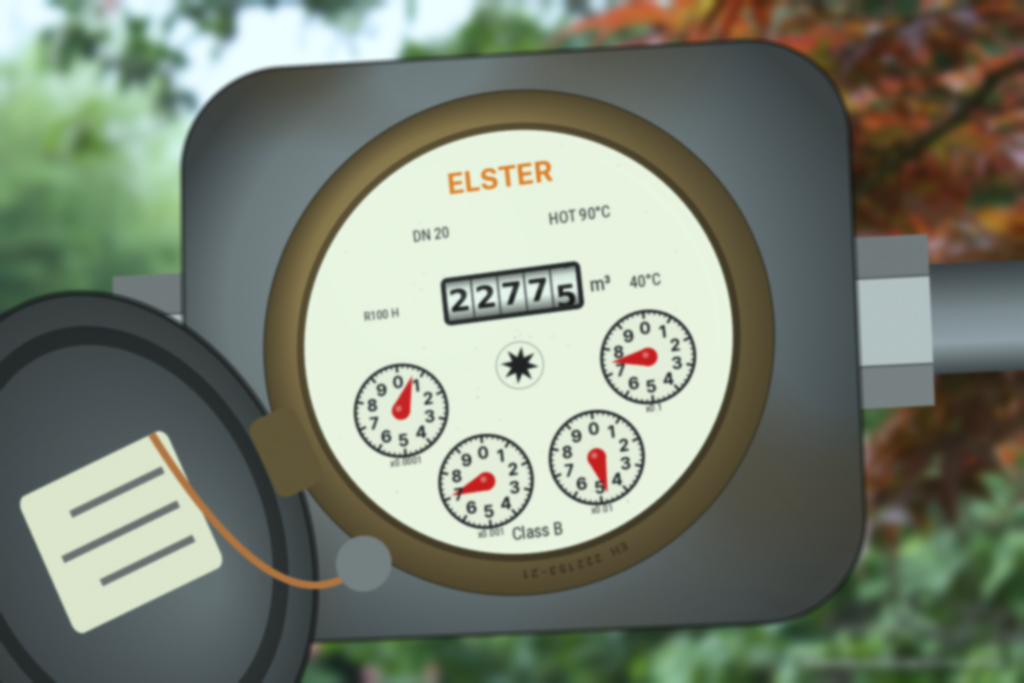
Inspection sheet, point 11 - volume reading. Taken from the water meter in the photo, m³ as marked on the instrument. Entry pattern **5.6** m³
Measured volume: **22774.7470** m³
